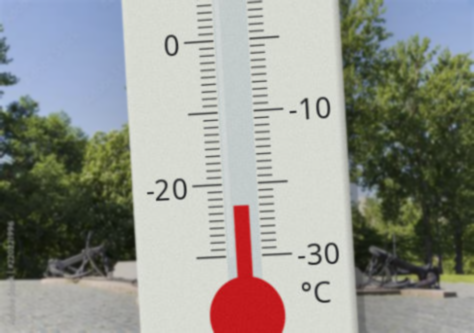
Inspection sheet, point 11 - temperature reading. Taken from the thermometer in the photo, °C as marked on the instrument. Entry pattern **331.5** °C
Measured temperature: **-23** °C
